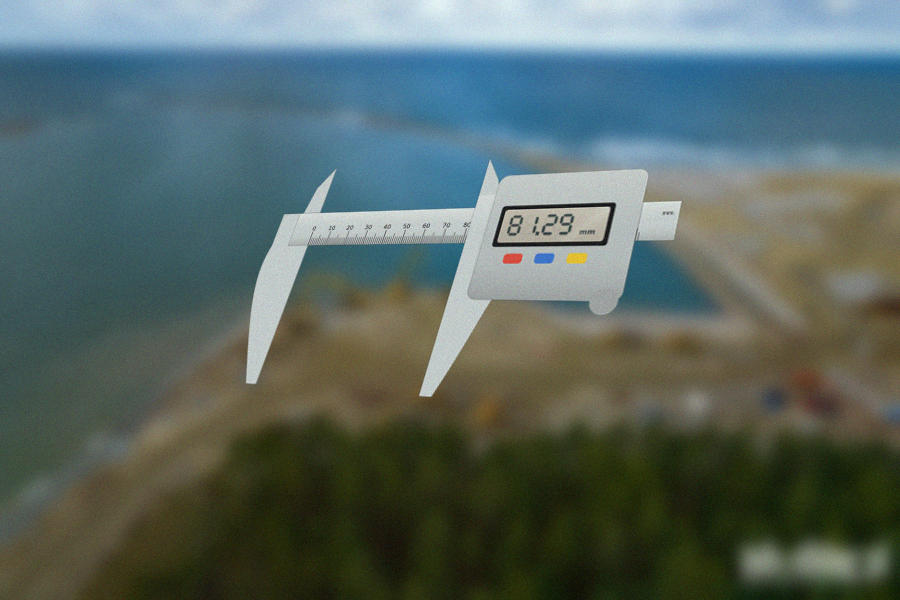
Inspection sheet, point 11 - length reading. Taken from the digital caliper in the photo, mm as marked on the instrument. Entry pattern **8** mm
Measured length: **81.29** mm
